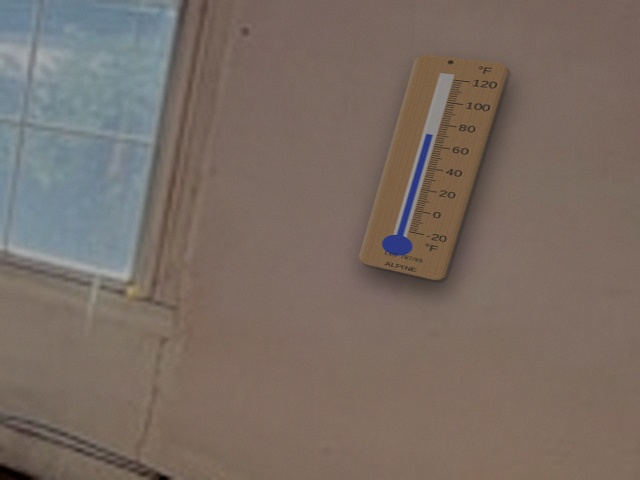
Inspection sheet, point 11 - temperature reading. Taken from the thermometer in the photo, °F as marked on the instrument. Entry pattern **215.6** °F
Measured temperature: **70** °F
